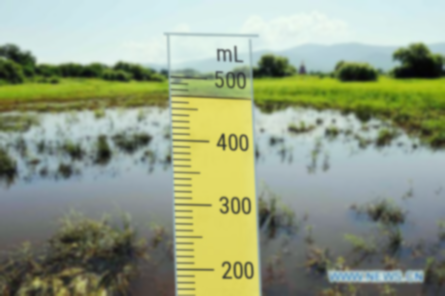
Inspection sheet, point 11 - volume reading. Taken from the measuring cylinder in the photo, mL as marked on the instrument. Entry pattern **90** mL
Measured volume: **470** mL
